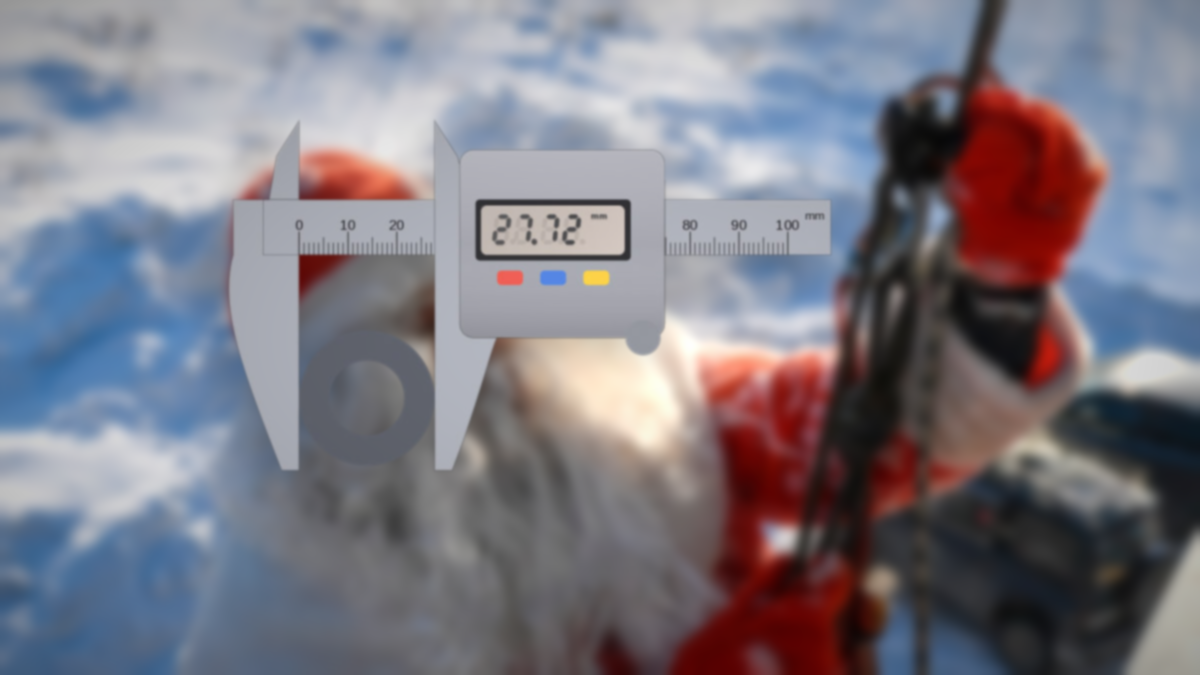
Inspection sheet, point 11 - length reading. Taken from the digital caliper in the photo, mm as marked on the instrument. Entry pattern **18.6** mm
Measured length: **27.72** mm
